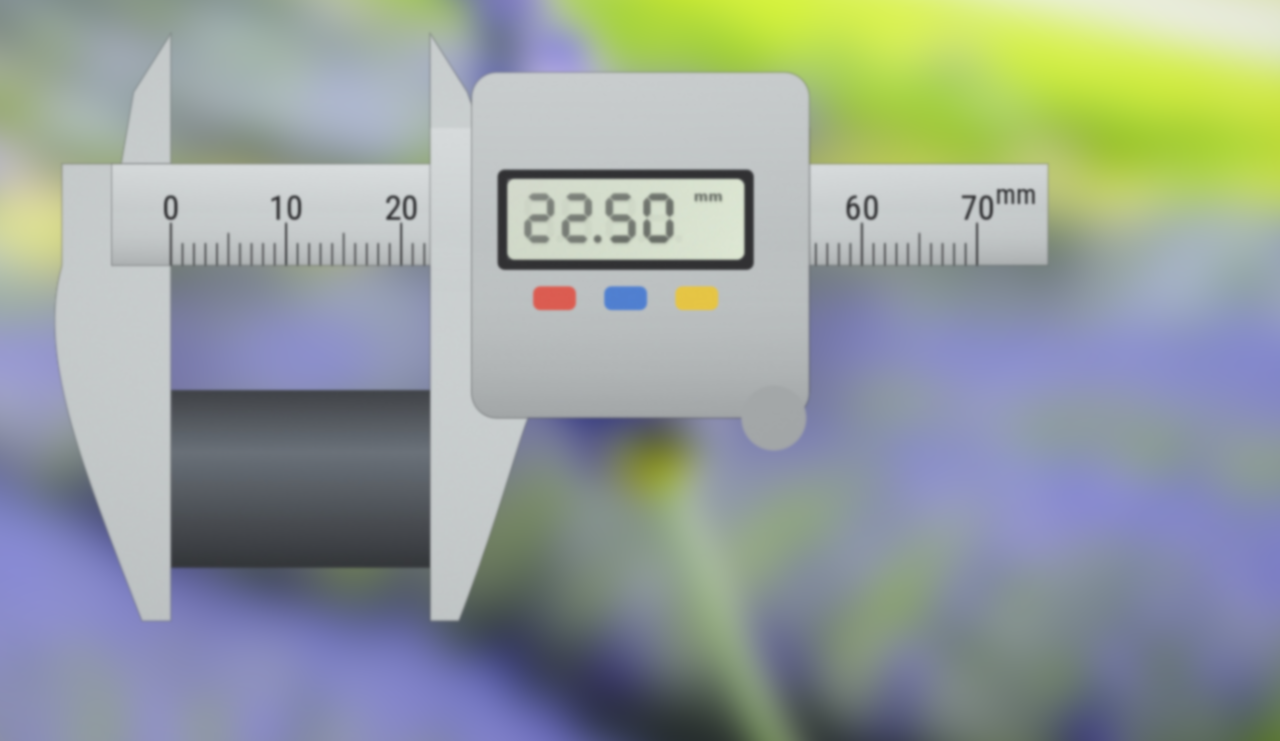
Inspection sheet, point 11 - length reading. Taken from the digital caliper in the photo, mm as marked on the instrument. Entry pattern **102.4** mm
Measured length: **22.50** mm
